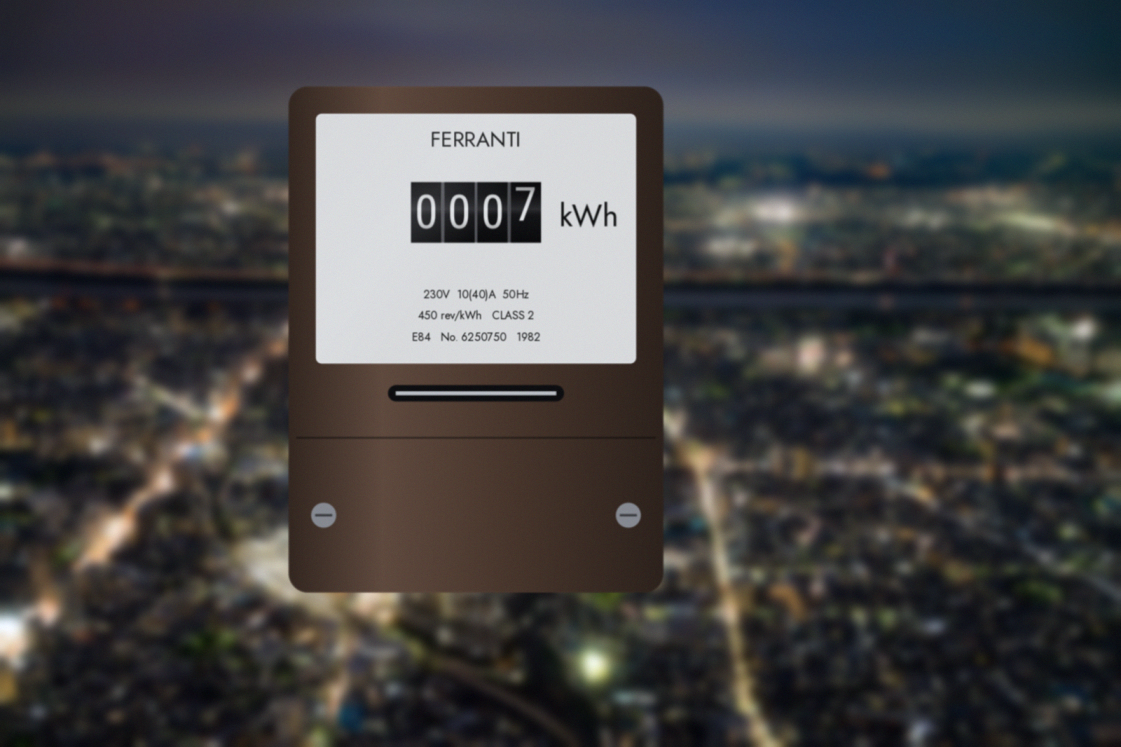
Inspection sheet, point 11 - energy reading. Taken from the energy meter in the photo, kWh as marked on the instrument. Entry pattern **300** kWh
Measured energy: **7** kWh
